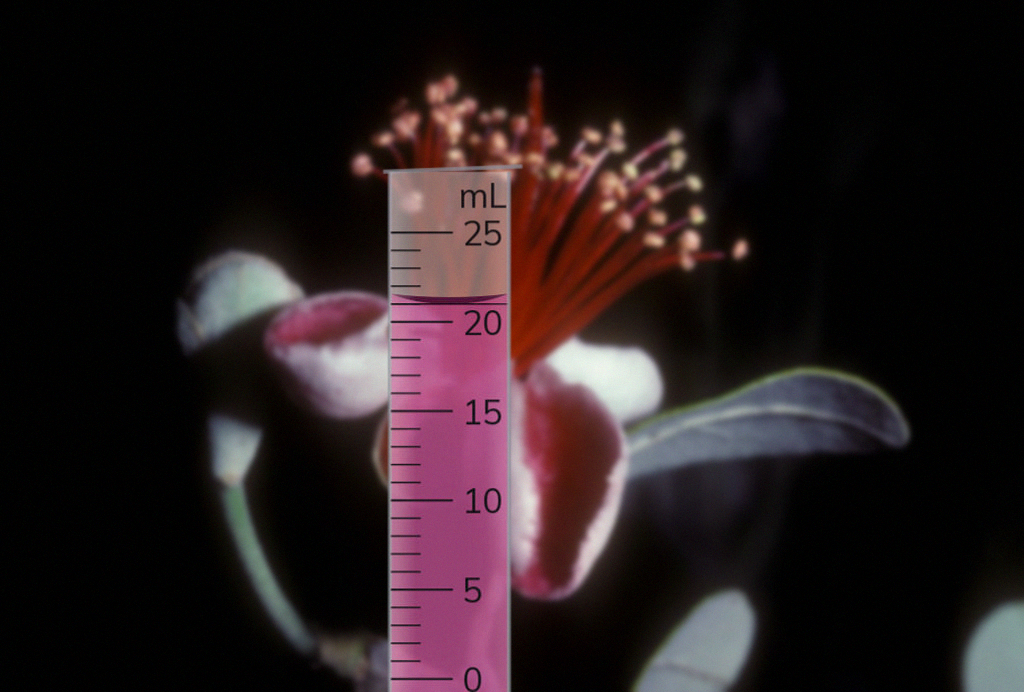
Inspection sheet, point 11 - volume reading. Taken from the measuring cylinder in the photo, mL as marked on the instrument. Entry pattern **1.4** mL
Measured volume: **21** mL
